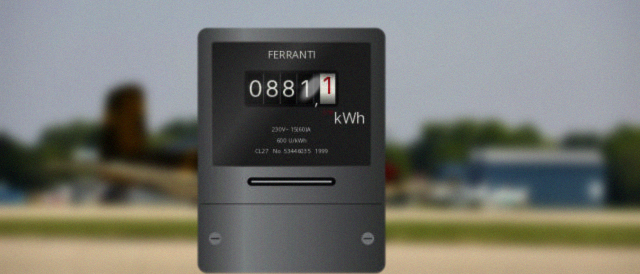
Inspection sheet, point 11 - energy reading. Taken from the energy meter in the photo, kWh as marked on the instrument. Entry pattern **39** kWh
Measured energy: **881.1** kWh
